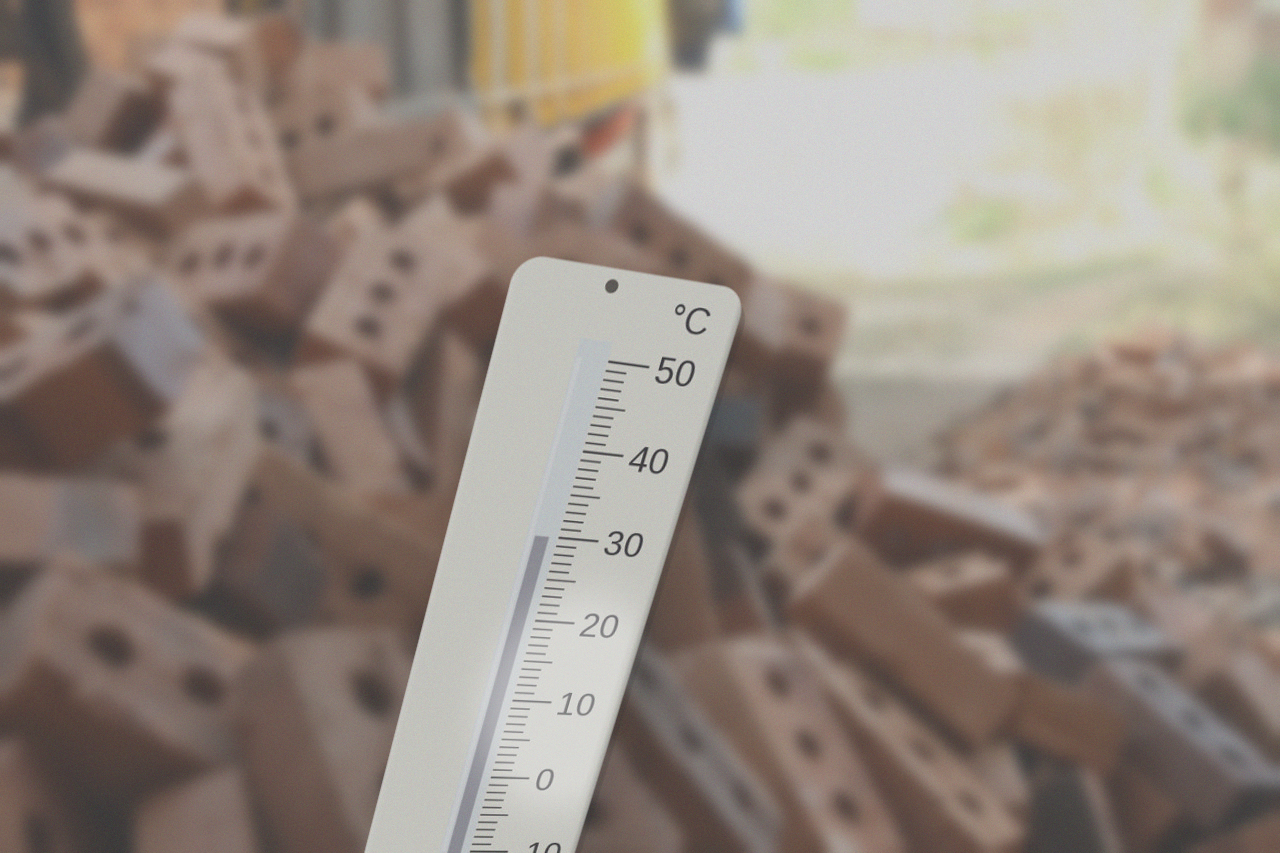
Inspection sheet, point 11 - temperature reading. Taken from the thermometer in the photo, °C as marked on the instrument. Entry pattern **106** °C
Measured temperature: **30** °C
